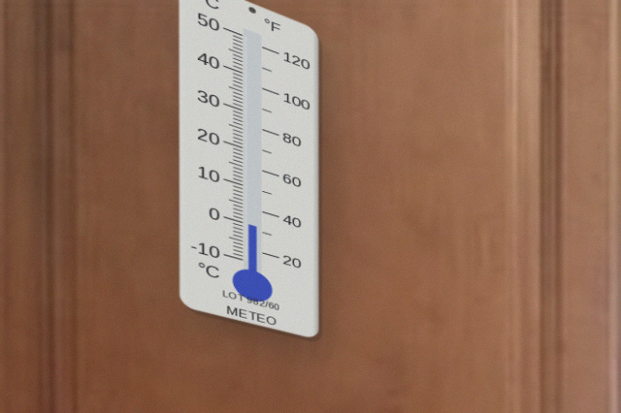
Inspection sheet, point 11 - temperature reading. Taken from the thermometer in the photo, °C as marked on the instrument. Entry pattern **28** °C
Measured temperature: **0** °C
